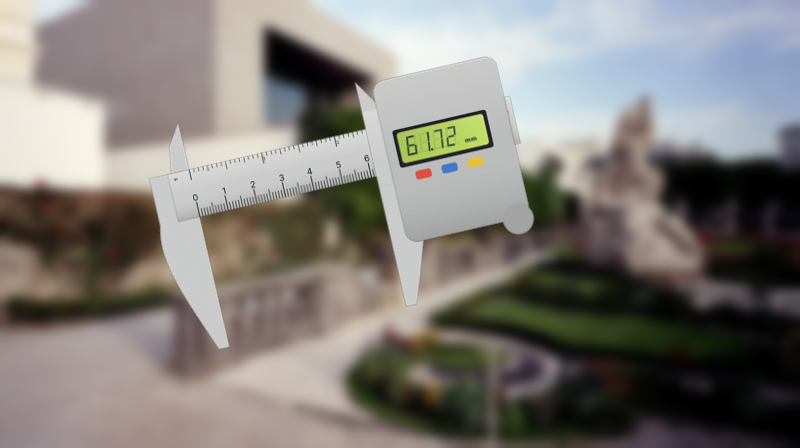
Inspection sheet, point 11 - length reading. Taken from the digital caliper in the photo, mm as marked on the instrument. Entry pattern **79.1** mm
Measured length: **61.72** mm
